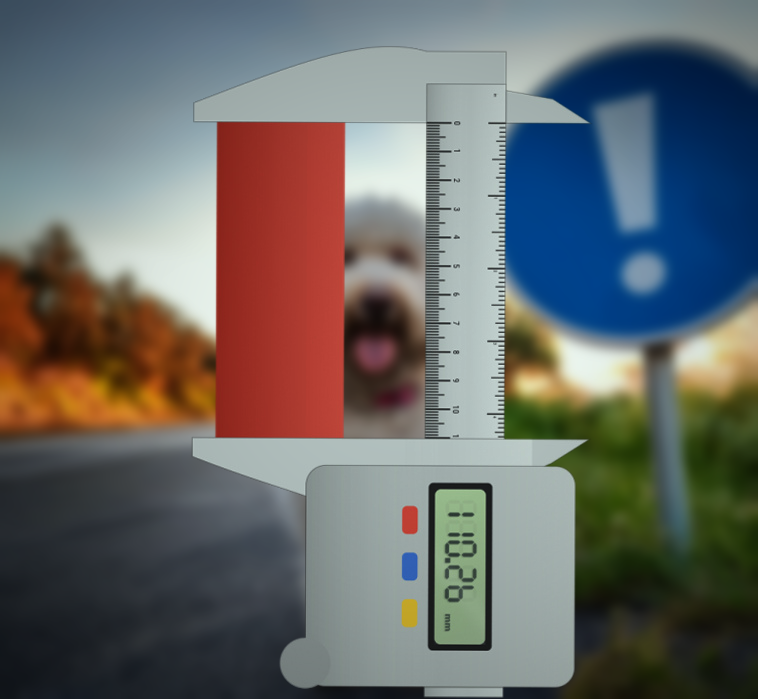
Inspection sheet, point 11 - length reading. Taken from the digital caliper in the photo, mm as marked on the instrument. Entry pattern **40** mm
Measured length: **110.26** mm
